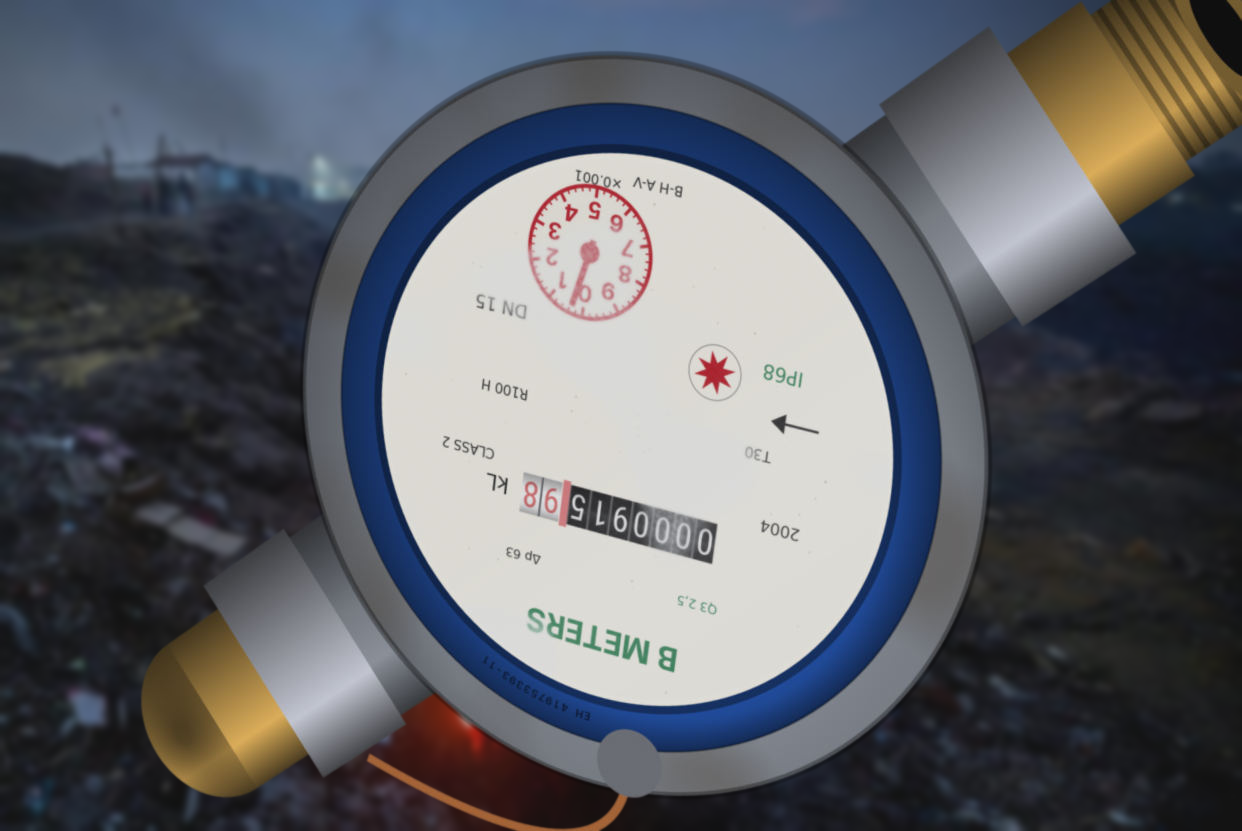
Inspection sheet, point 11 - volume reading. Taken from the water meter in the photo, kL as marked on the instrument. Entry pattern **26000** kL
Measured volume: **915.980** kL
